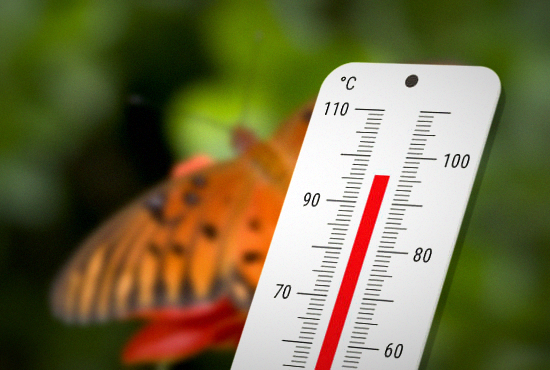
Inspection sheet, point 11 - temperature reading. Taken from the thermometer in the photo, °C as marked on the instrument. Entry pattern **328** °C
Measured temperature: **96** °C
